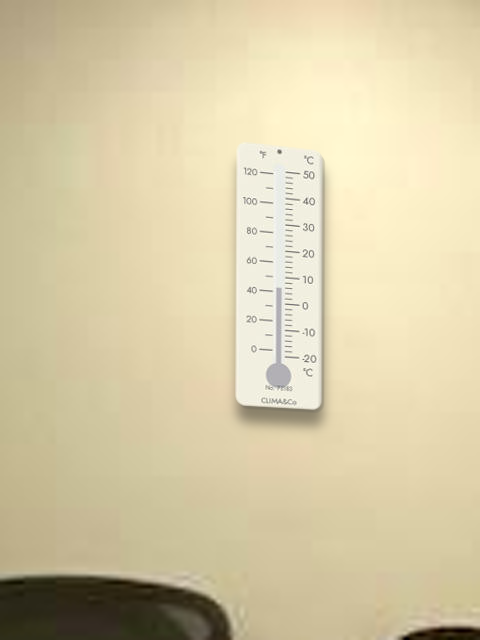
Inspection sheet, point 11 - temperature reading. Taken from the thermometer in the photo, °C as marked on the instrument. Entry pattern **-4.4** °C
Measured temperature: **6** °C
